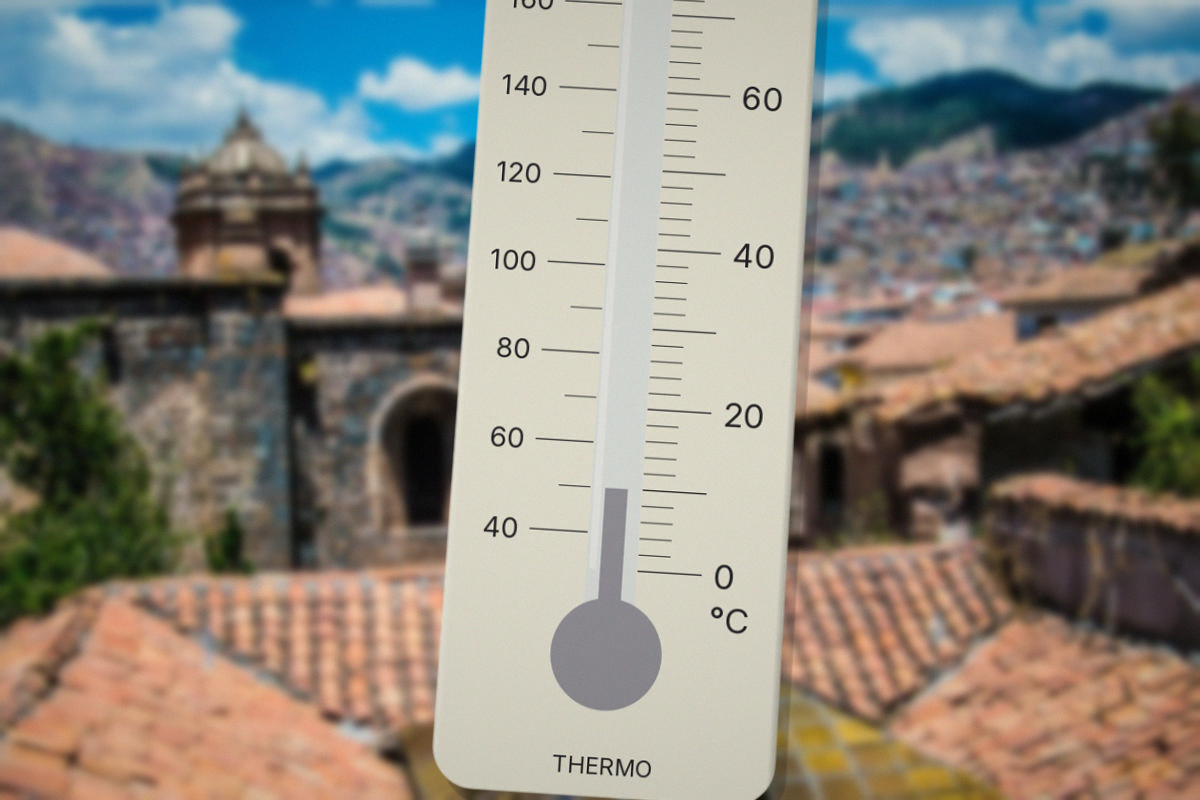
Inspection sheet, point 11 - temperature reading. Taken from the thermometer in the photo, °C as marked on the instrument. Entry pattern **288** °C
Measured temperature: **10** °C
